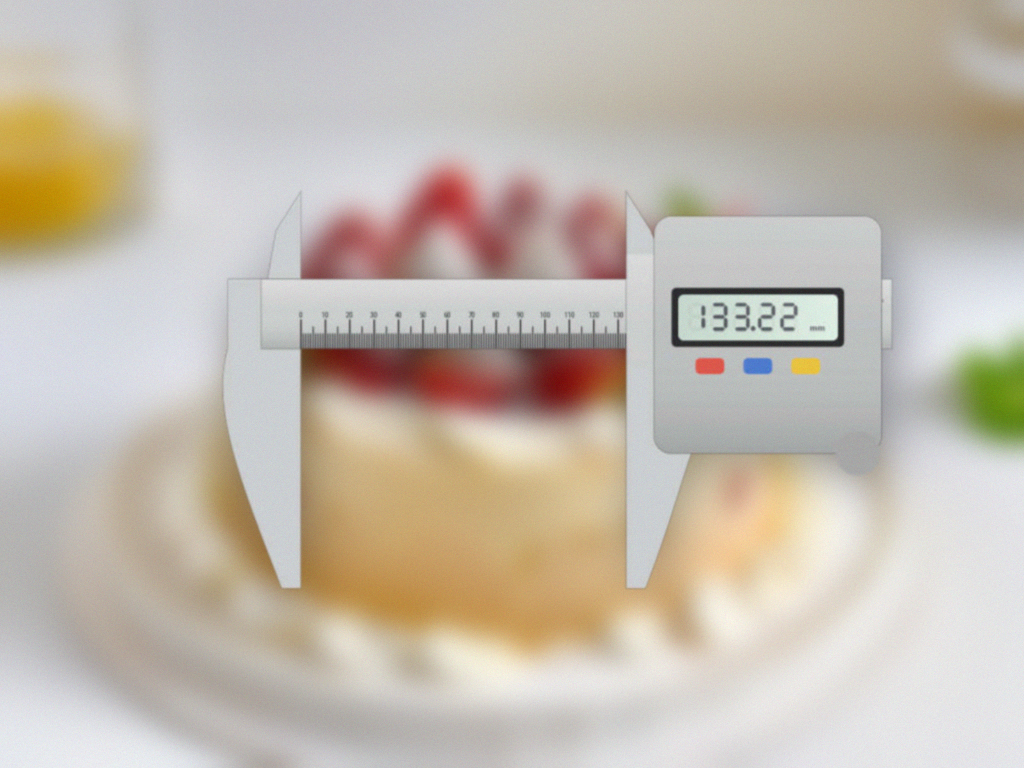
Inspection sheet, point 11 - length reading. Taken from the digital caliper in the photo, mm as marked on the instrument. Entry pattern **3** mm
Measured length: **133.22** mm
